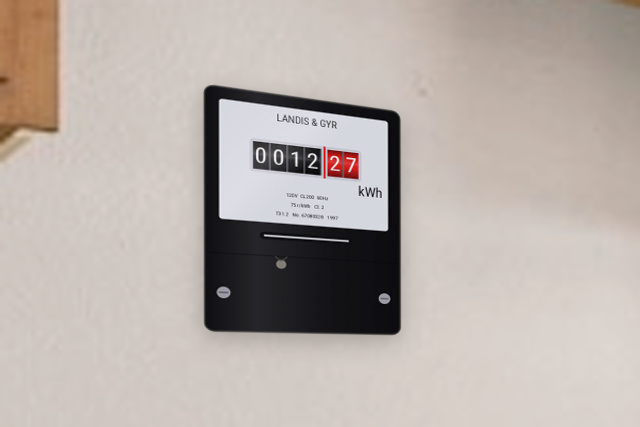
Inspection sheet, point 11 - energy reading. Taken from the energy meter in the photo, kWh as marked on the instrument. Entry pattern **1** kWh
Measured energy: **12.27** kWh
